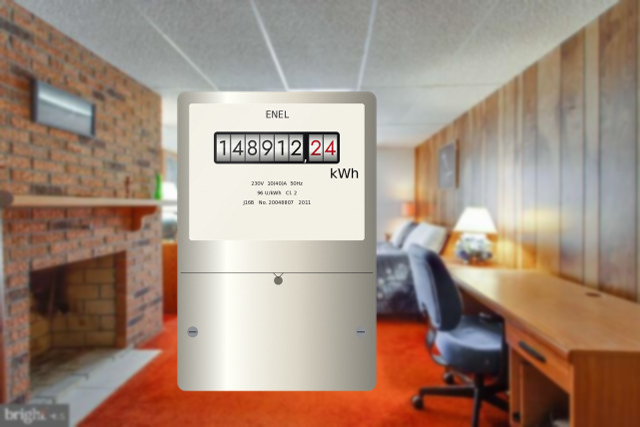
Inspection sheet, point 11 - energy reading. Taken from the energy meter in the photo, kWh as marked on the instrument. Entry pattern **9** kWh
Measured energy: **148912.24** kWh
